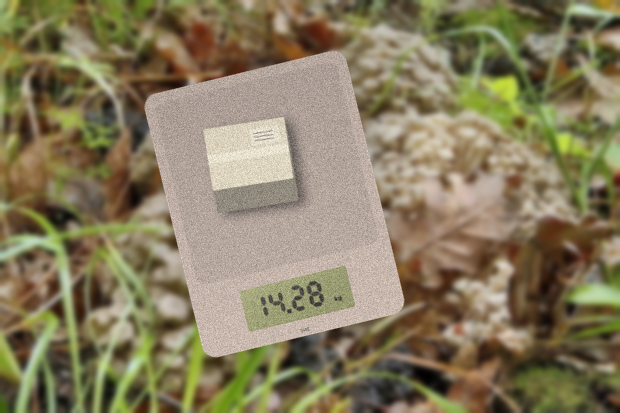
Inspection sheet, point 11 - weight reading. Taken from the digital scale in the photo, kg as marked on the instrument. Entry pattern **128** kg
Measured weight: **14.28** kg
